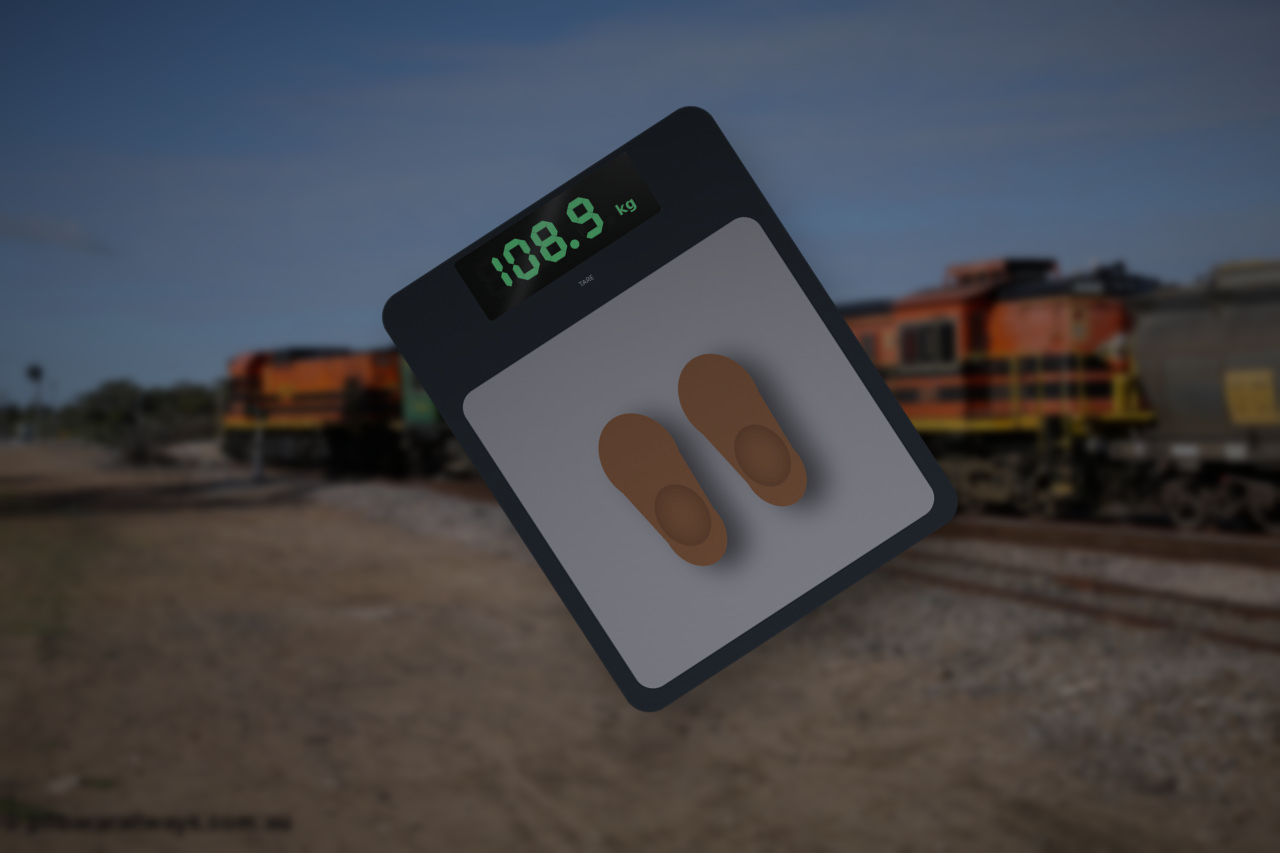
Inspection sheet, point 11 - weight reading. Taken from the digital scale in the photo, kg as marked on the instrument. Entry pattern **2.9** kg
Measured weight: **108.9** kg
